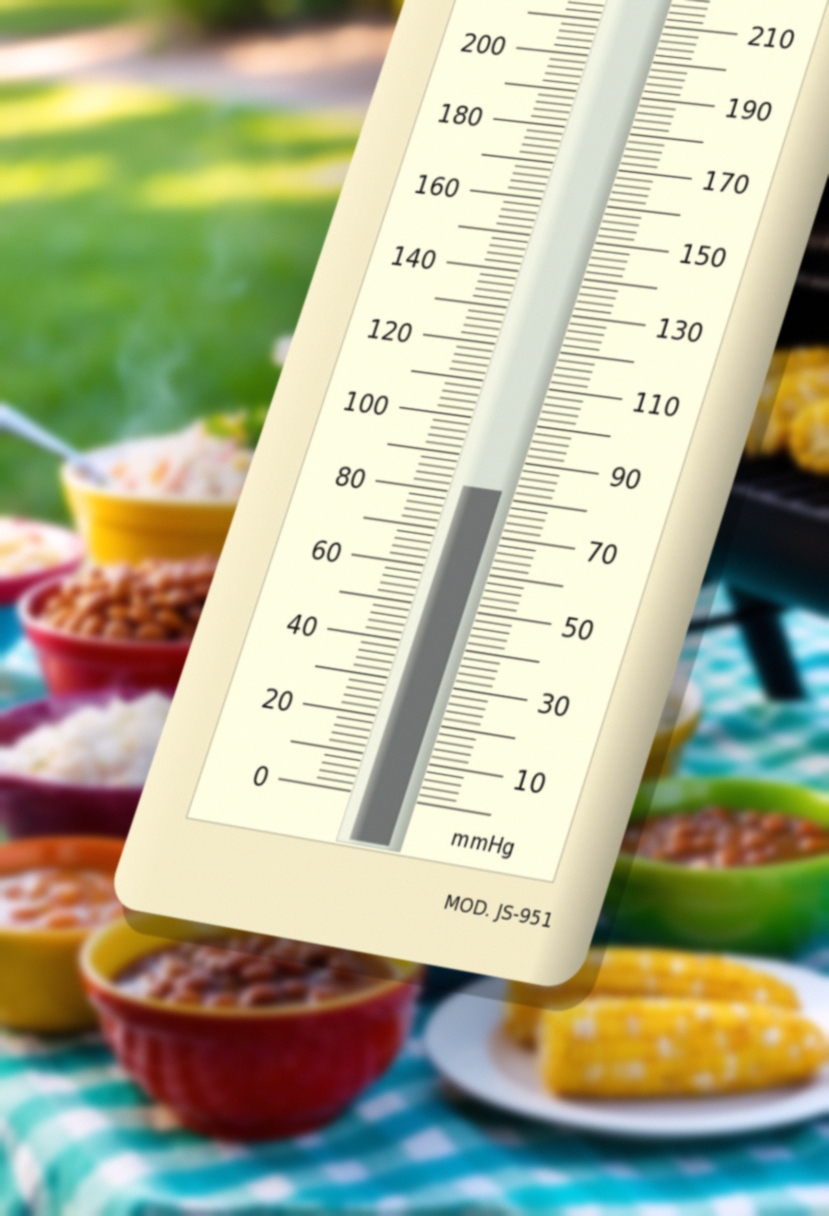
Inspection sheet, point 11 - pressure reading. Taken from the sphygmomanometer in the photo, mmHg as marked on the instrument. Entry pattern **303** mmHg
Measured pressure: **82** mmHg
